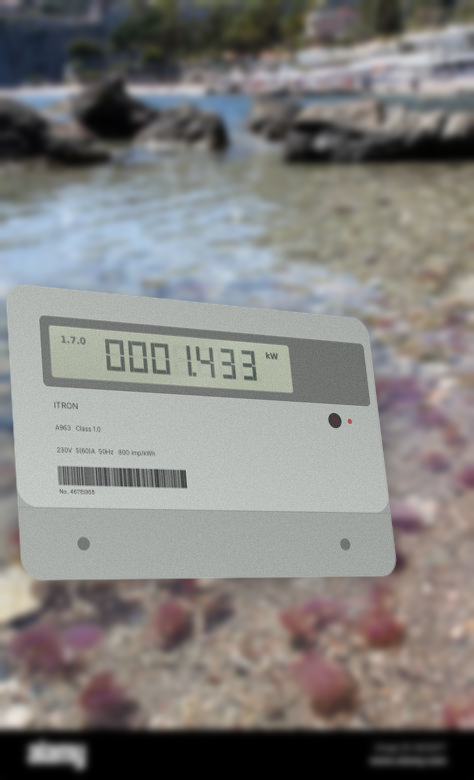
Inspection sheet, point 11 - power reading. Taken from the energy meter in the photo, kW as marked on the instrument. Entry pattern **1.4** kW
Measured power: **1.433** kW
